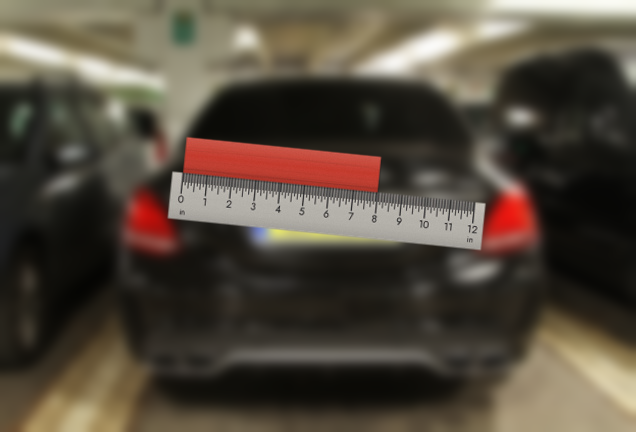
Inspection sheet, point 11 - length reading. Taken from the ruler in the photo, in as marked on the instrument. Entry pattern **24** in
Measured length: **8** in
